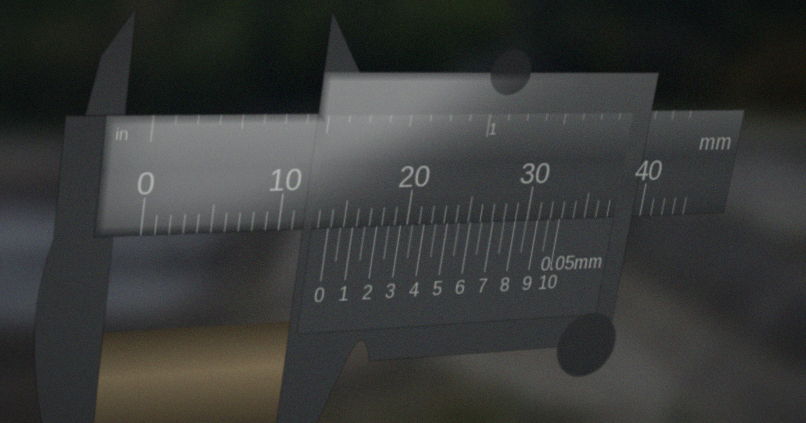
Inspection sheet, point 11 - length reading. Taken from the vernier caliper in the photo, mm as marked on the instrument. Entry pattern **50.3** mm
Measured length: **13.8** mm
